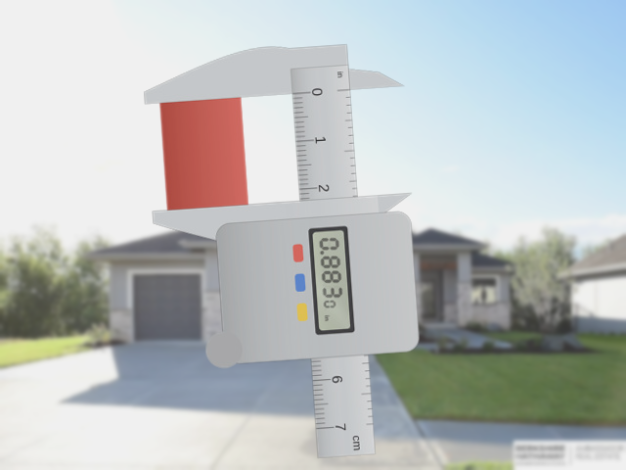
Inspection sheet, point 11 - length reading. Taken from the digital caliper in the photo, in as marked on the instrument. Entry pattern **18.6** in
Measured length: **0.8830** in
